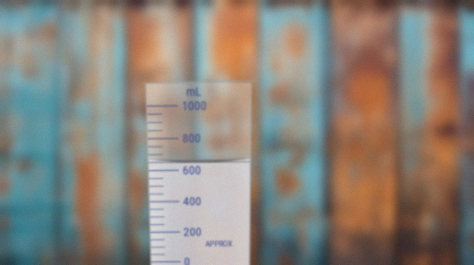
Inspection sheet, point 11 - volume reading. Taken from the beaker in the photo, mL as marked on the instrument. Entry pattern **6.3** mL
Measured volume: **650** mL
